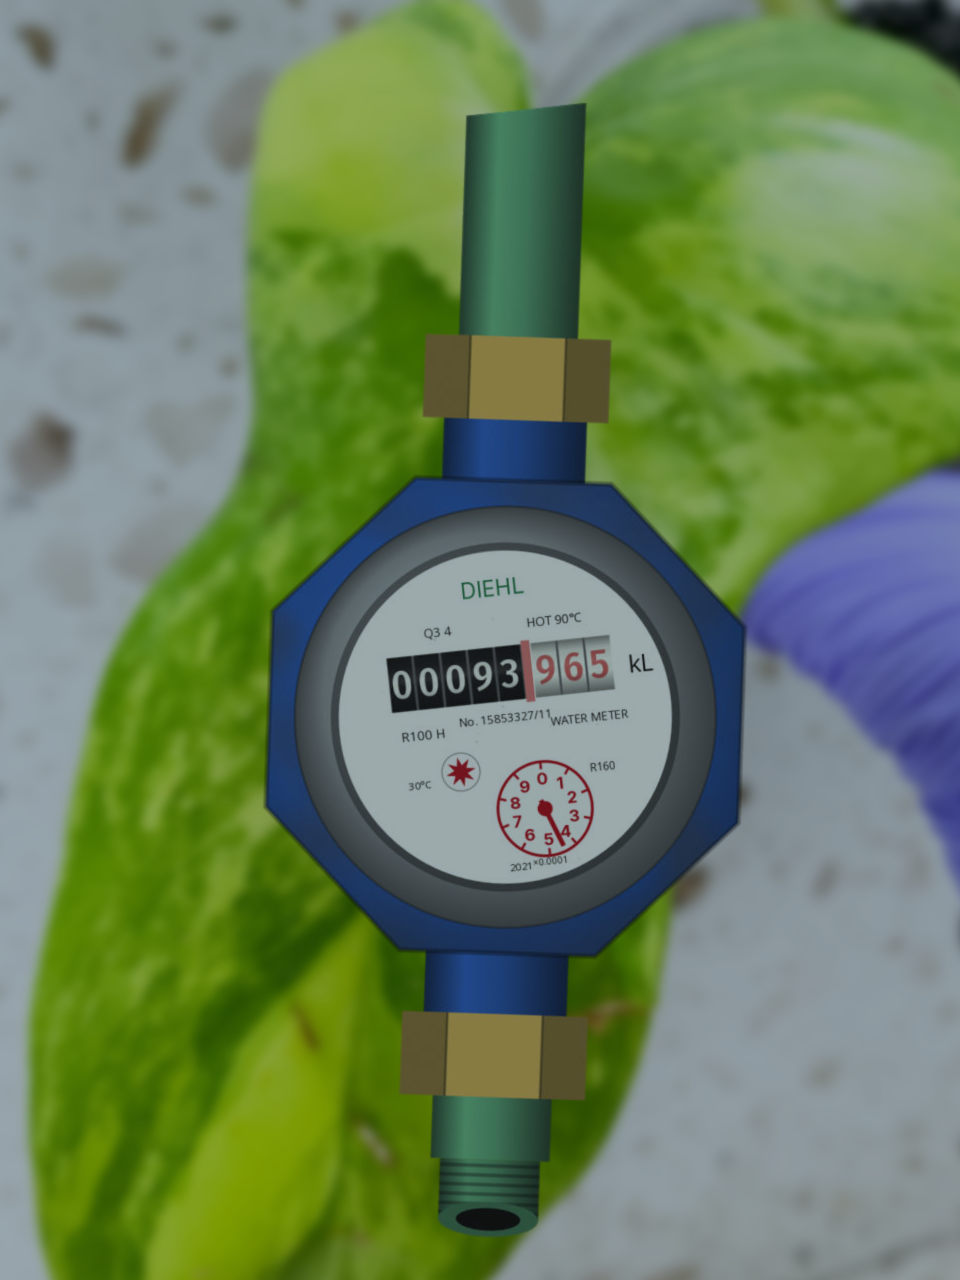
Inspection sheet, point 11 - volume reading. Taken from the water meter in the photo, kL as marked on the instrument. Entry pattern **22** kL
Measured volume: **93.9654** kL
